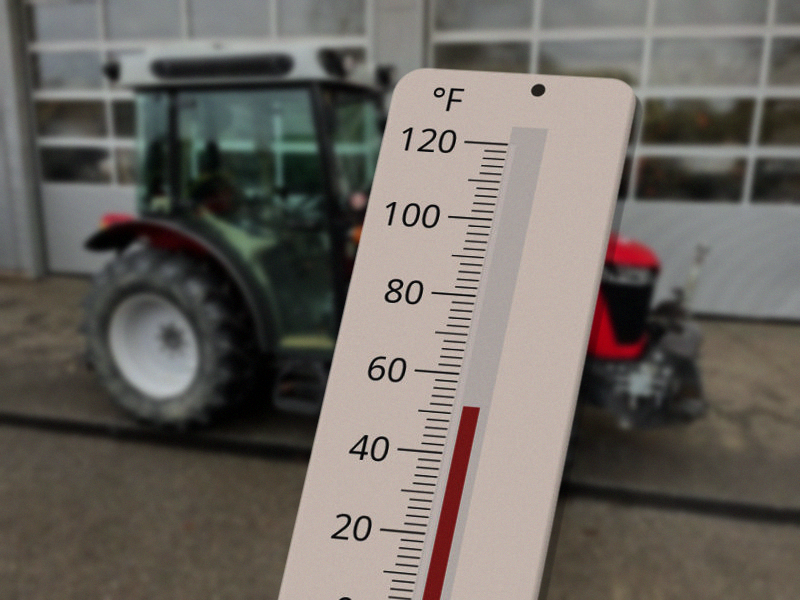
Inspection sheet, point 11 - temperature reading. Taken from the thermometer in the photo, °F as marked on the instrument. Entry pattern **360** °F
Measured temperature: **52** °F
